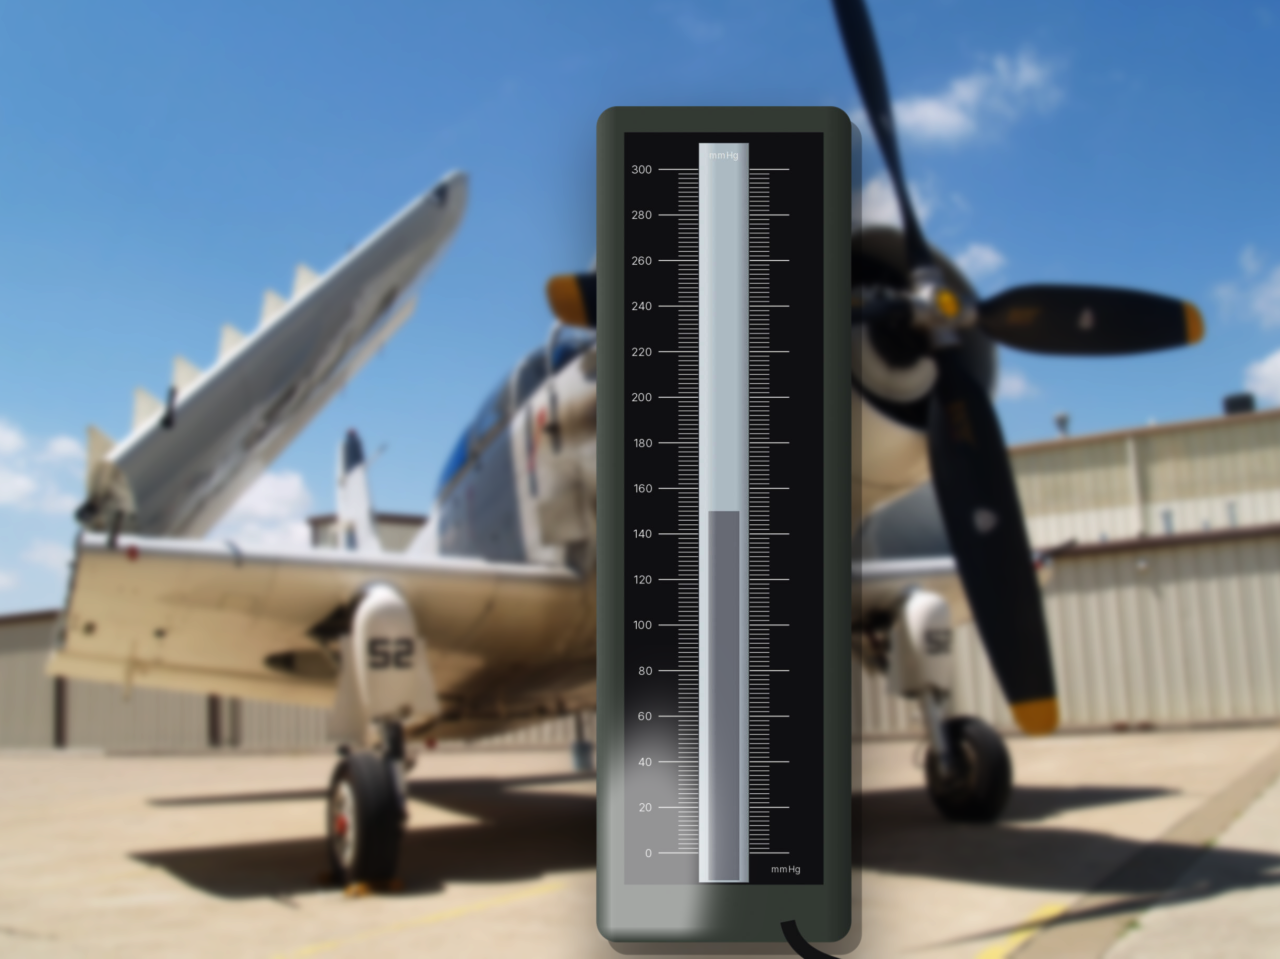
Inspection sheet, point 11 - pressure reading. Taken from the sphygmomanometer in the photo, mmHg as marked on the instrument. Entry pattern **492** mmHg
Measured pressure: **150** mmHg
